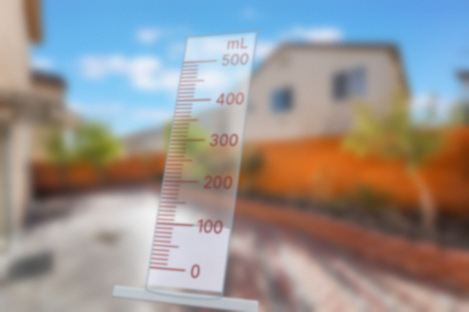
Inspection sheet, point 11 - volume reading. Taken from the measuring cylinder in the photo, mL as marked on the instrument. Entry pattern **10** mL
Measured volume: **100** mL
